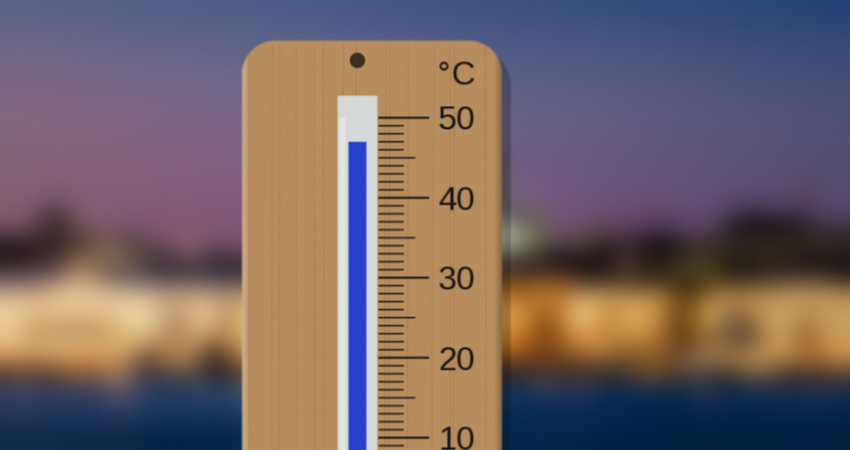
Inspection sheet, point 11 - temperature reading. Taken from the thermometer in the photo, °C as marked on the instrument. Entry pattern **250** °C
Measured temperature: **47** °C
